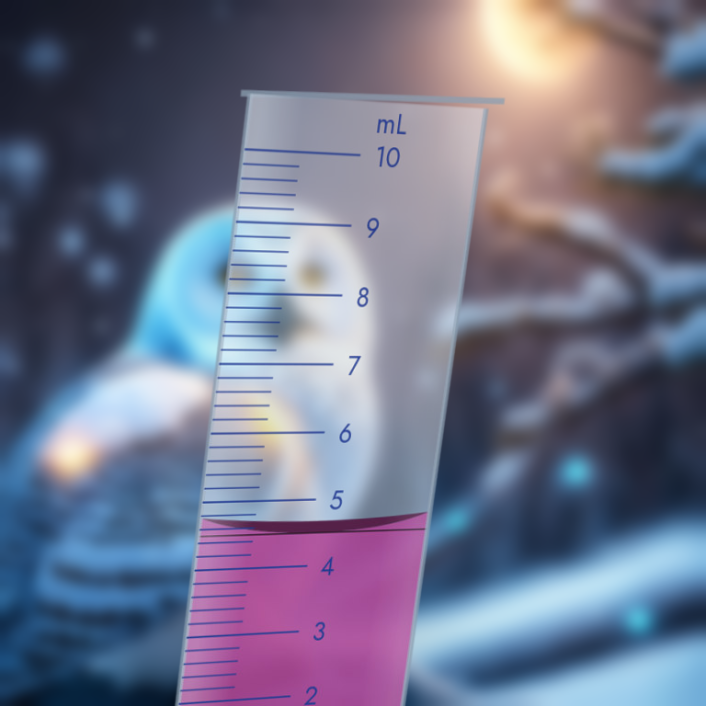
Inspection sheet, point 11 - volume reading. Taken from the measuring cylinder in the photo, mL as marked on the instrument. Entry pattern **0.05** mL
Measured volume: **4.5** mL
